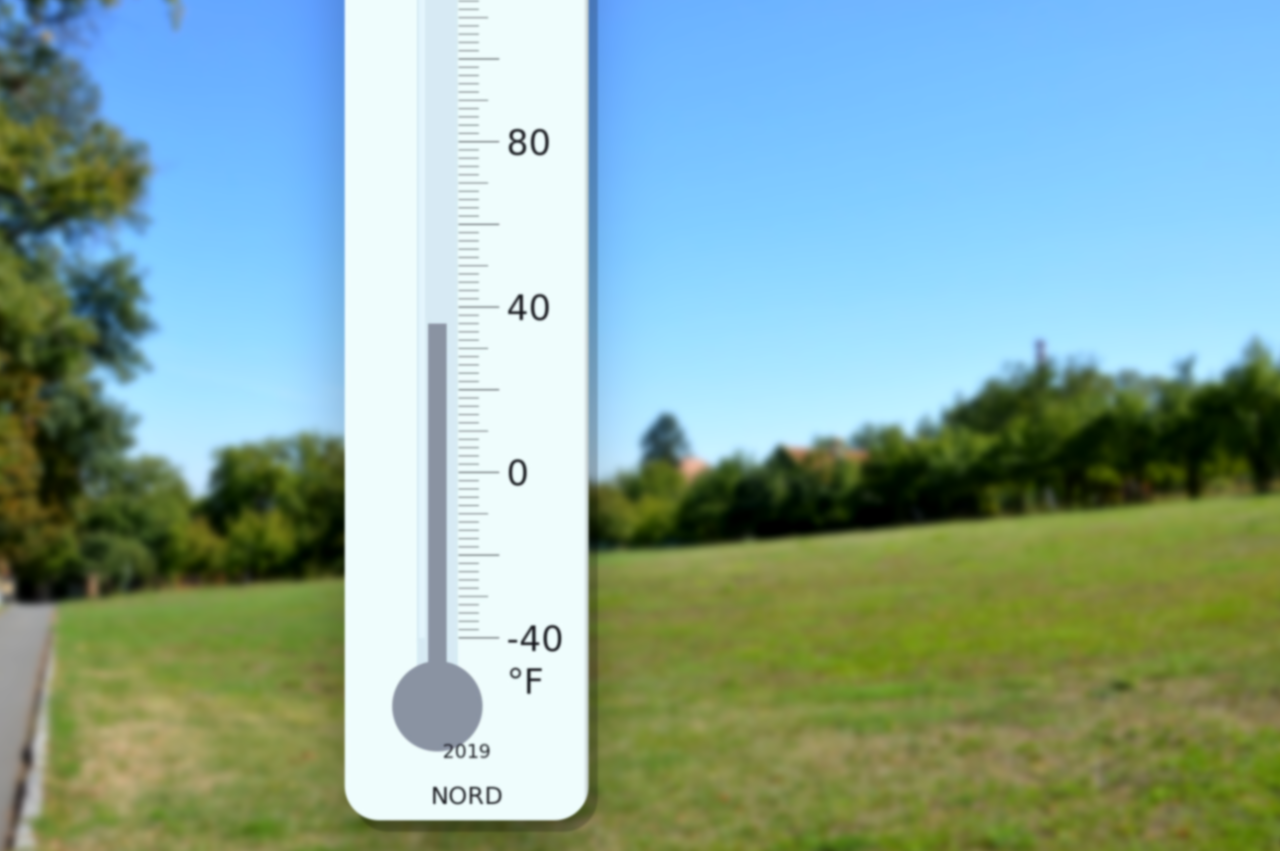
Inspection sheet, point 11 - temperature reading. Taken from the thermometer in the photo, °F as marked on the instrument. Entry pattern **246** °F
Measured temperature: **36** °F
